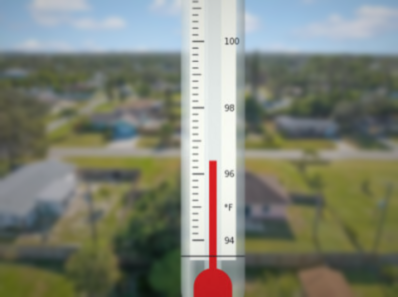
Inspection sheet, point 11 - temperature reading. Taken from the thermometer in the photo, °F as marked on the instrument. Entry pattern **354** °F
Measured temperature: **96.4** °F
